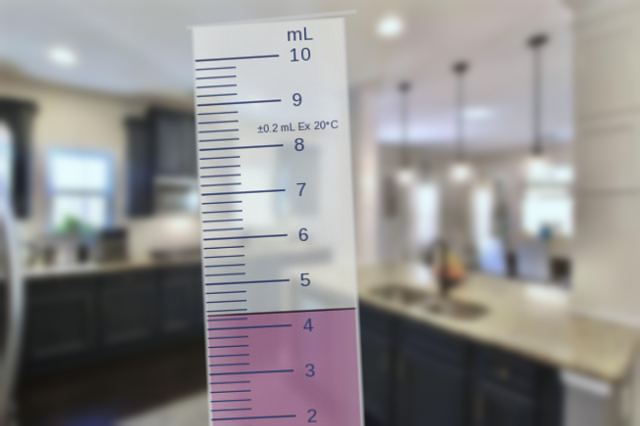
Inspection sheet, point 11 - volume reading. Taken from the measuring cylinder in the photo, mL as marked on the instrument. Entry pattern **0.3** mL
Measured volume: **4.3** mL
